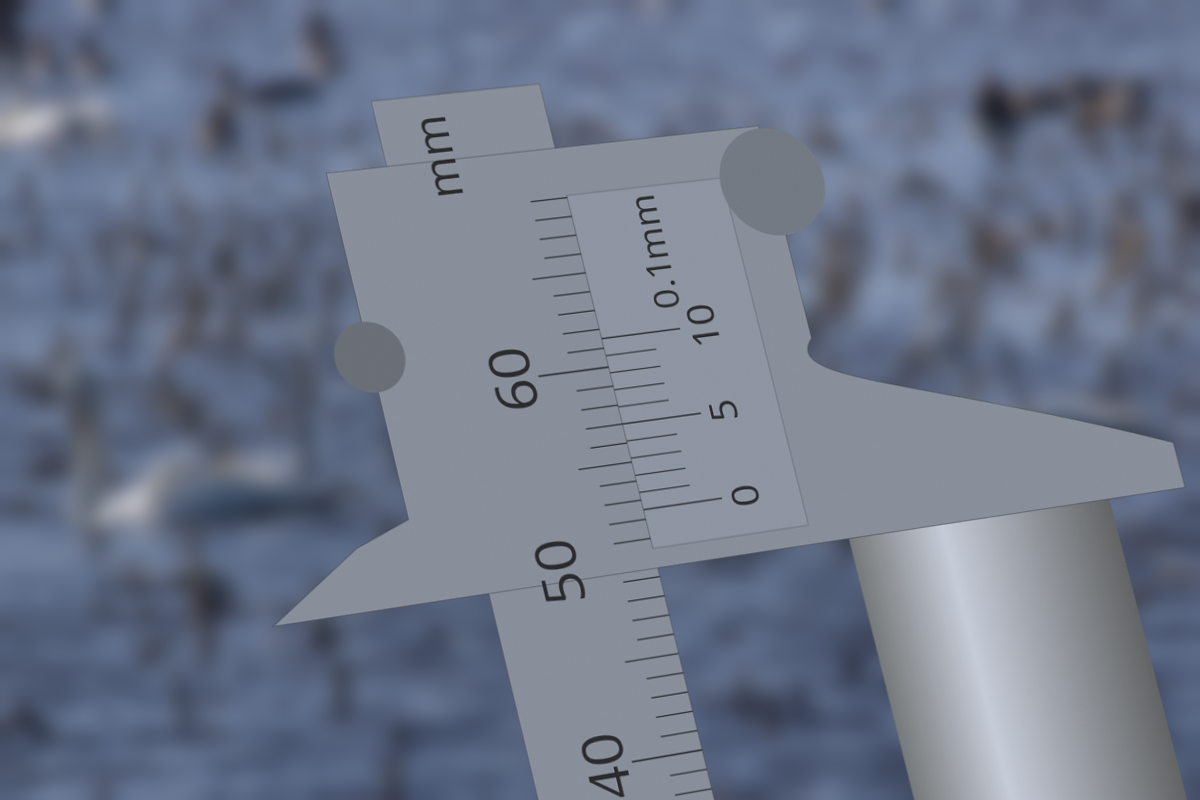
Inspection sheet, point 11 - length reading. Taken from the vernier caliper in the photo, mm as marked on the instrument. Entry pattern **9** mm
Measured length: **52.5** mm
